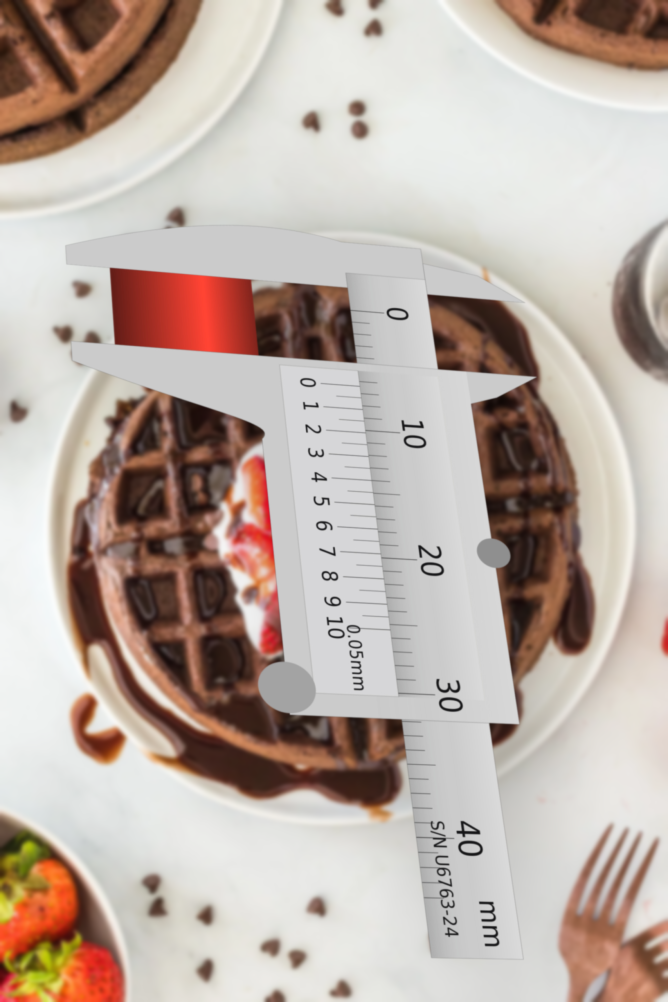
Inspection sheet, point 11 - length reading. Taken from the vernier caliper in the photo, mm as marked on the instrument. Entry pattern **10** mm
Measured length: **6.4** mm
